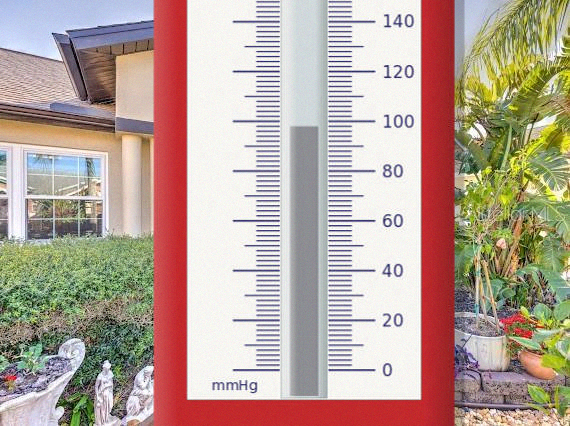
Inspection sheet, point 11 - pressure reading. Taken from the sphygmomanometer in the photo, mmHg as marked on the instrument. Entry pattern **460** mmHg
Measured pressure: **98** mmHg
